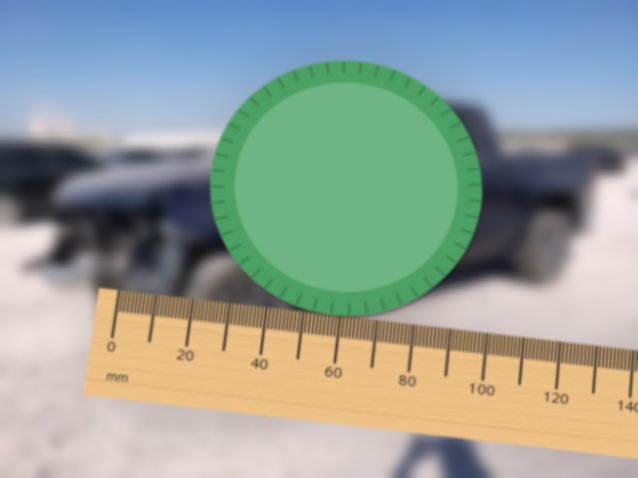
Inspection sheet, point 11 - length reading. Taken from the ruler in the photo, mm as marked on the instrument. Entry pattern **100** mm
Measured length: **75** mm
